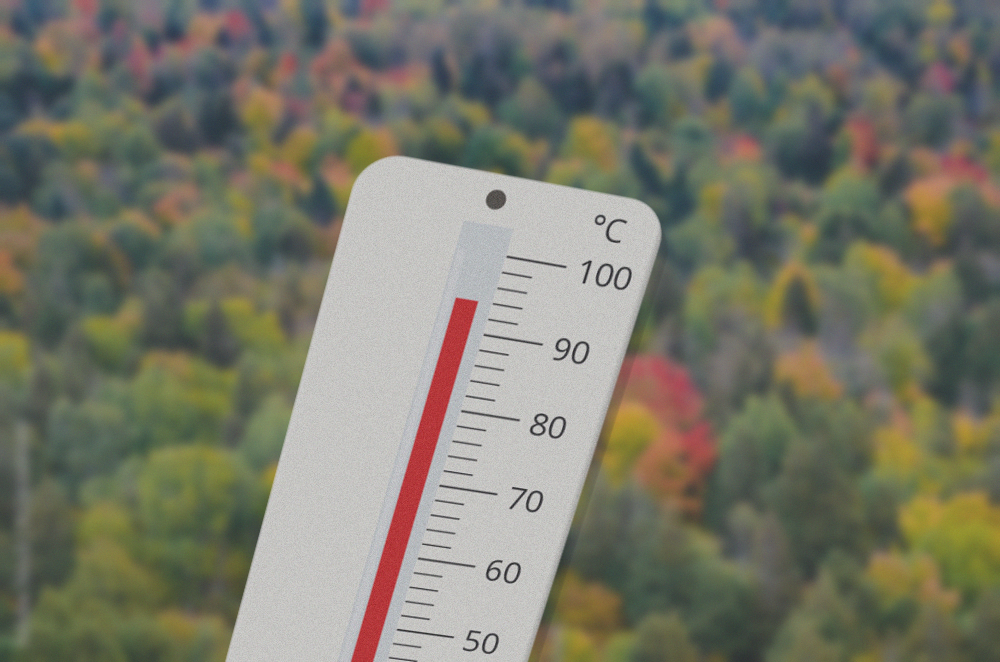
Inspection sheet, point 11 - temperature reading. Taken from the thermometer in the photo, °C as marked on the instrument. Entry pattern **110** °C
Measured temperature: **94** °C
